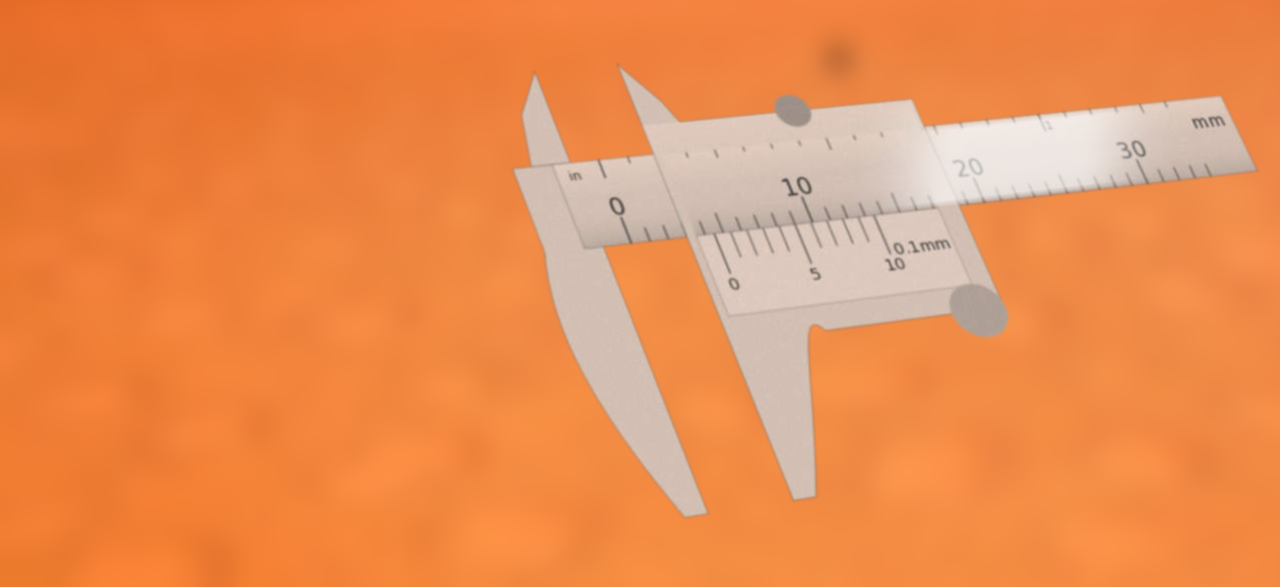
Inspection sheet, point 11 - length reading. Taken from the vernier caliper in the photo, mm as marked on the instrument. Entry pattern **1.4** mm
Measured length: **4.5** mm
